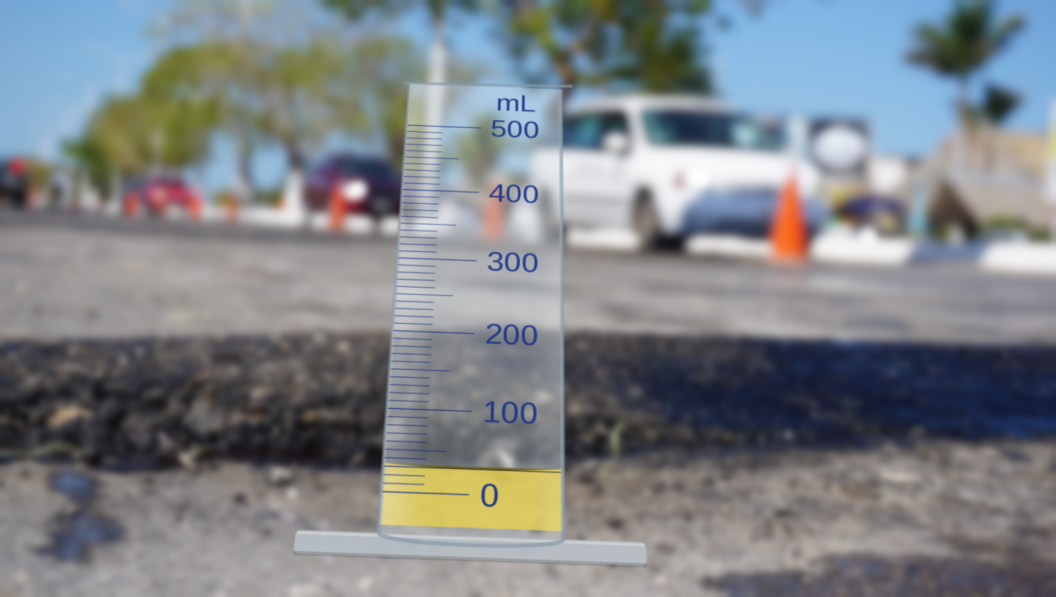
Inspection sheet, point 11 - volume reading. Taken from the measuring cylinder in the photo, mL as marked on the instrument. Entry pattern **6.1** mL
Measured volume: **30** mL
